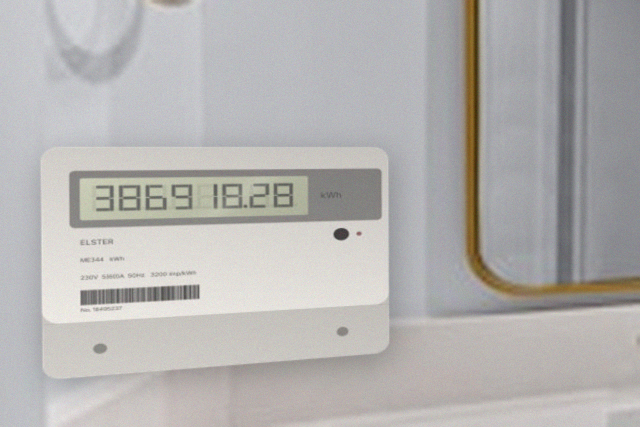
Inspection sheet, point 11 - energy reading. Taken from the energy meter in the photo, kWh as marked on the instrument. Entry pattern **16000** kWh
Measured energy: **386918.28** kWh
